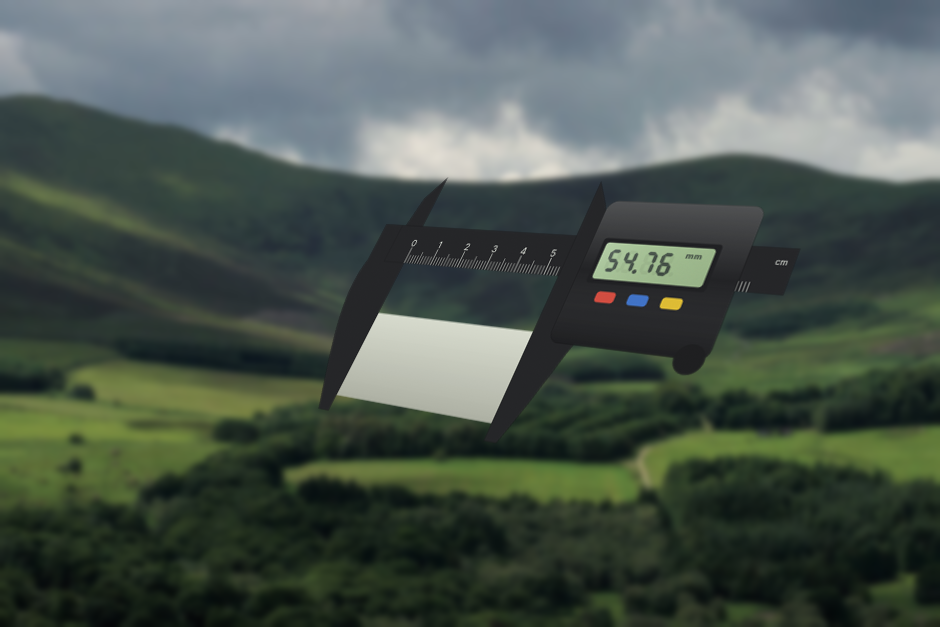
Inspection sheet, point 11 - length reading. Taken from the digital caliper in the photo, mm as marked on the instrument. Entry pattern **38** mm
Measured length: **54.76** mm
